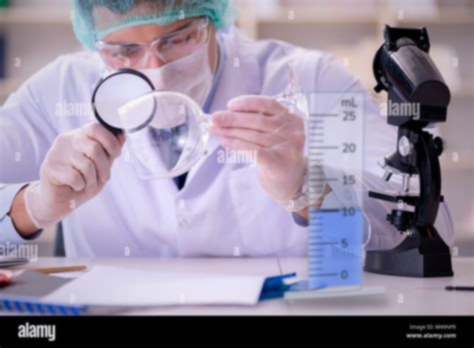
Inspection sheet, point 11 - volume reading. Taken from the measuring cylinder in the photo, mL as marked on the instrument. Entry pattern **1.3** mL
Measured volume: **10** mL
